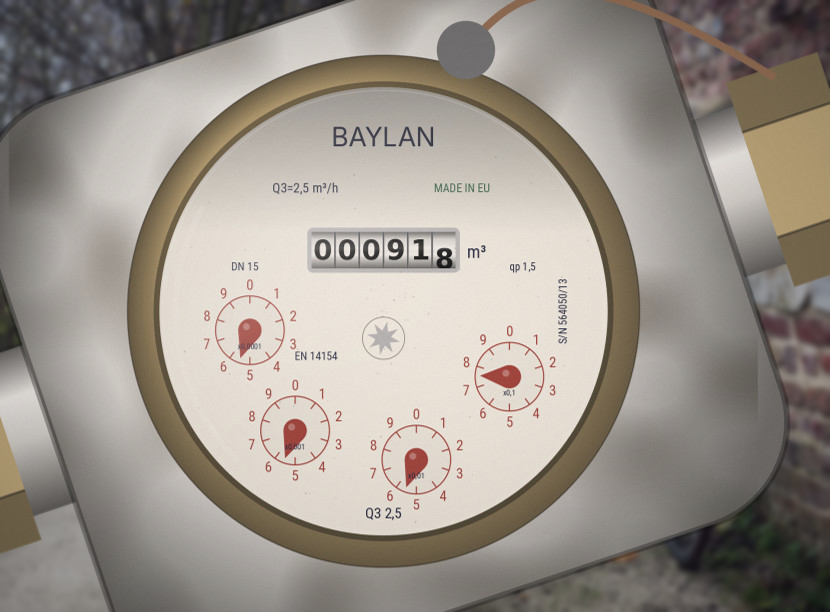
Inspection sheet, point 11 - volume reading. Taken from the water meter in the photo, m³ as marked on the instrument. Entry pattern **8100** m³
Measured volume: **917.7555** m³
